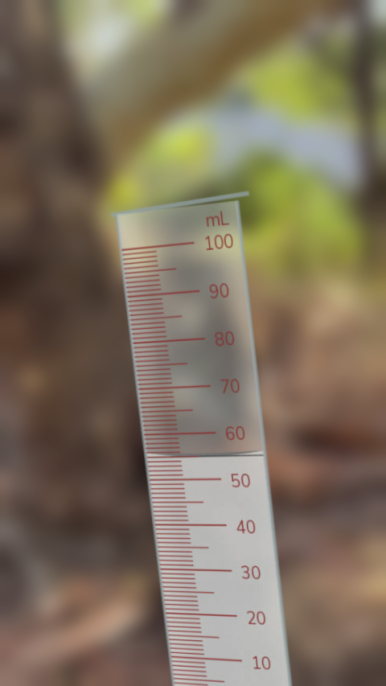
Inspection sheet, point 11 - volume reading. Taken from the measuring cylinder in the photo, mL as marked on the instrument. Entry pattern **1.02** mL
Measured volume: **55** mL
